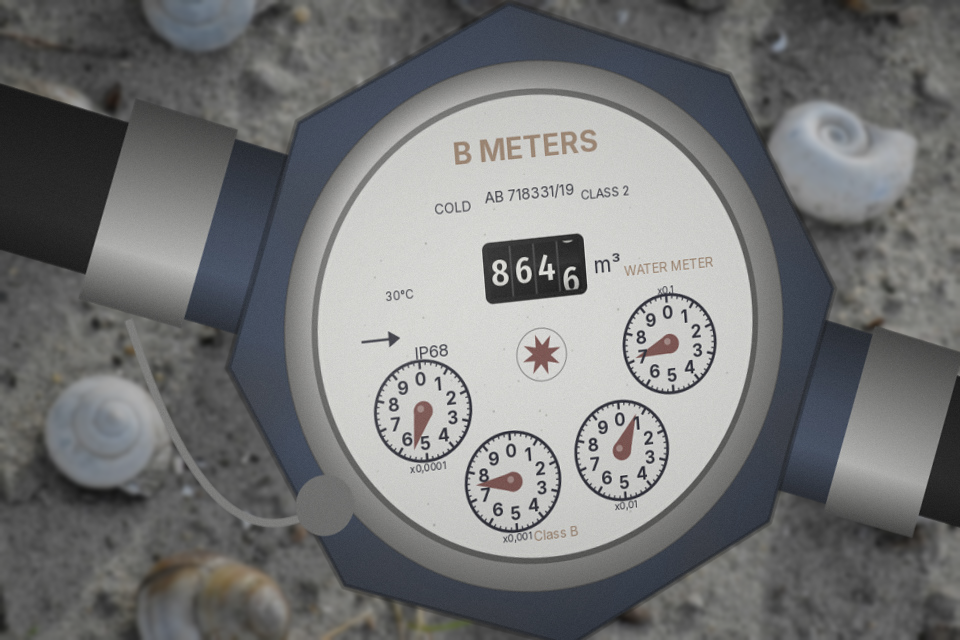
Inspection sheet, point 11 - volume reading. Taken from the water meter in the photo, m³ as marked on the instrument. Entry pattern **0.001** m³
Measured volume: **8645.7075** m³
